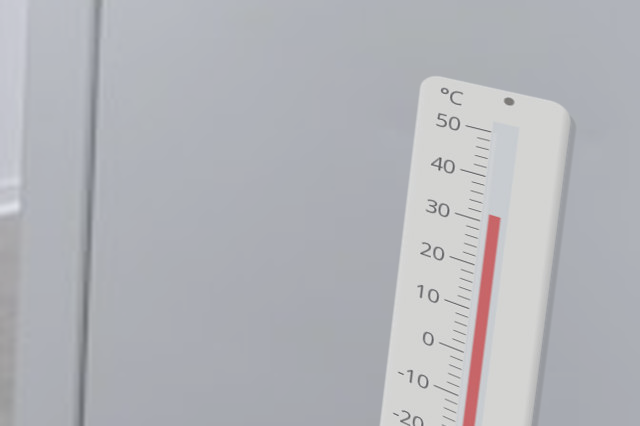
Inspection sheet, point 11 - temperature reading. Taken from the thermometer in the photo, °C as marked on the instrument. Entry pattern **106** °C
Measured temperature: **32** °C
